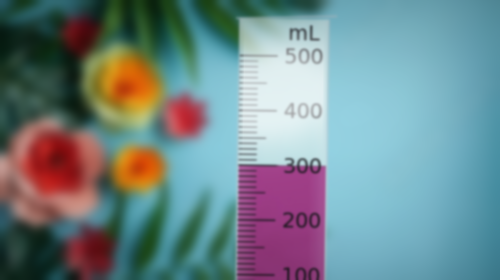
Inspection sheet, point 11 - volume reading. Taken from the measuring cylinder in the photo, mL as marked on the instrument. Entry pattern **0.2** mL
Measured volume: **300** mL
